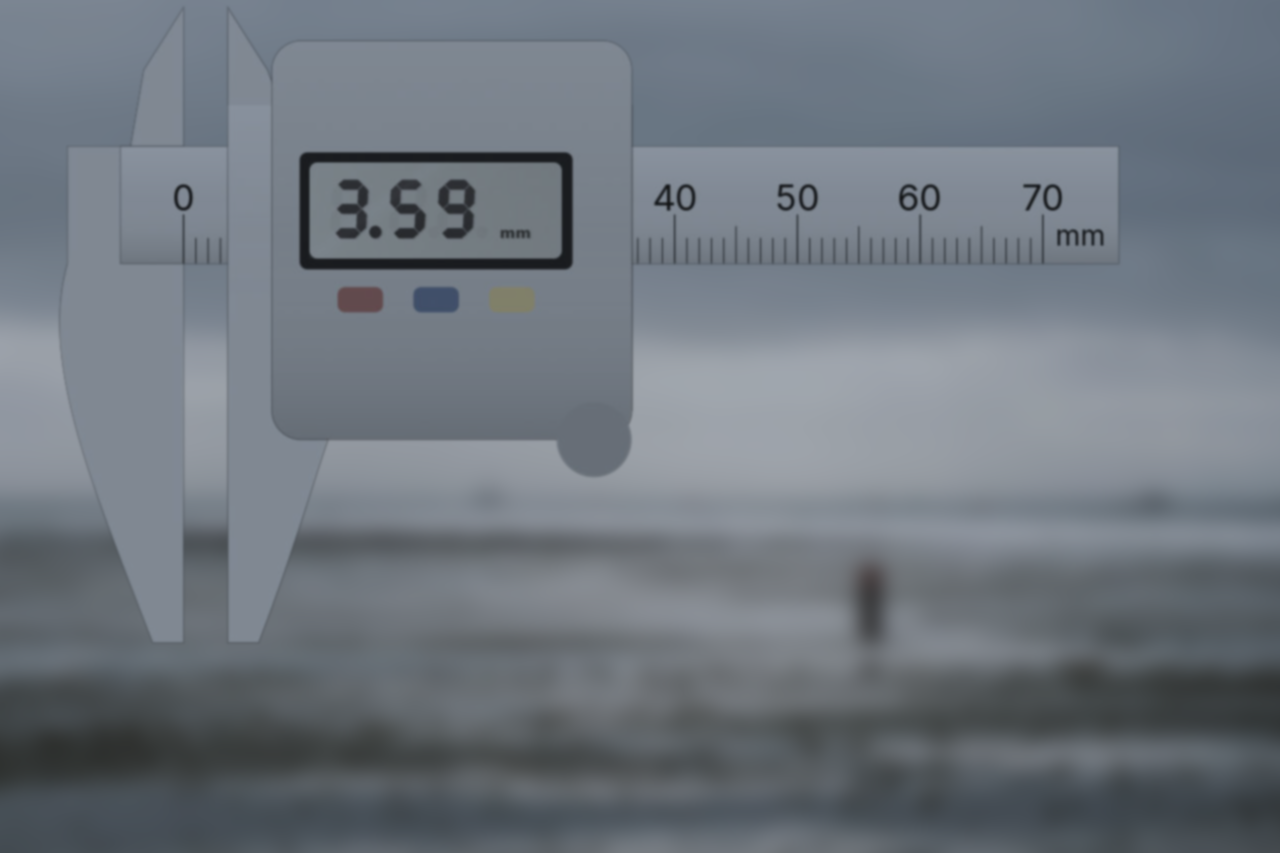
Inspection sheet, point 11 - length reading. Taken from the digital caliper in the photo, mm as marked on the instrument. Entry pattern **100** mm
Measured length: **3.59** mm
